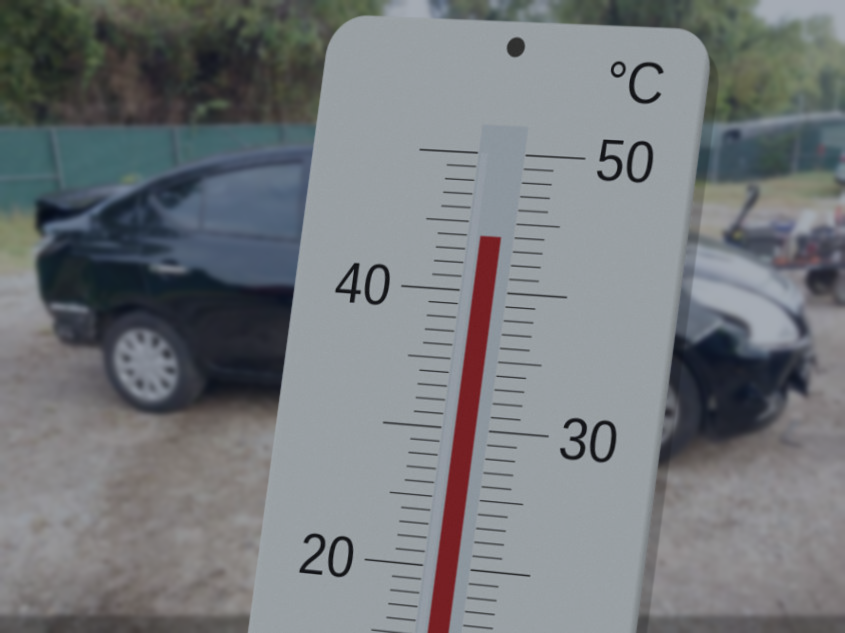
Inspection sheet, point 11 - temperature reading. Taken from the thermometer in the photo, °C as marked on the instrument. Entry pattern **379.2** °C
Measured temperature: **44** °C
